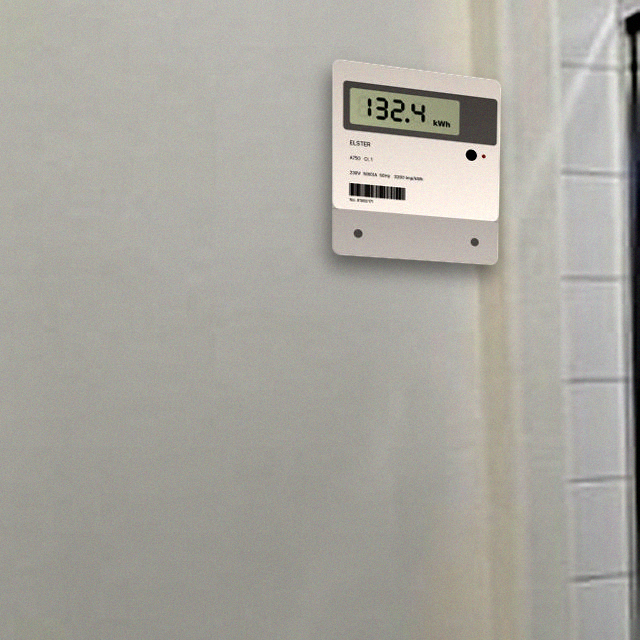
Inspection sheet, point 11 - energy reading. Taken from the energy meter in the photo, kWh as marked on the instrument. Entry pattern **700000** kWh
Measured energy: **132.4** kWh
